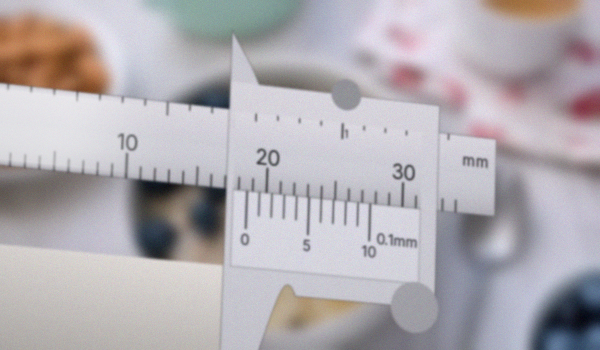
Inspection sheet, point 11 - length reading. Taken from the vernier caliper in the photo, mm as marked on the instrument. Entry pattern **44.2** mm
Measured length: **18.6** mm
